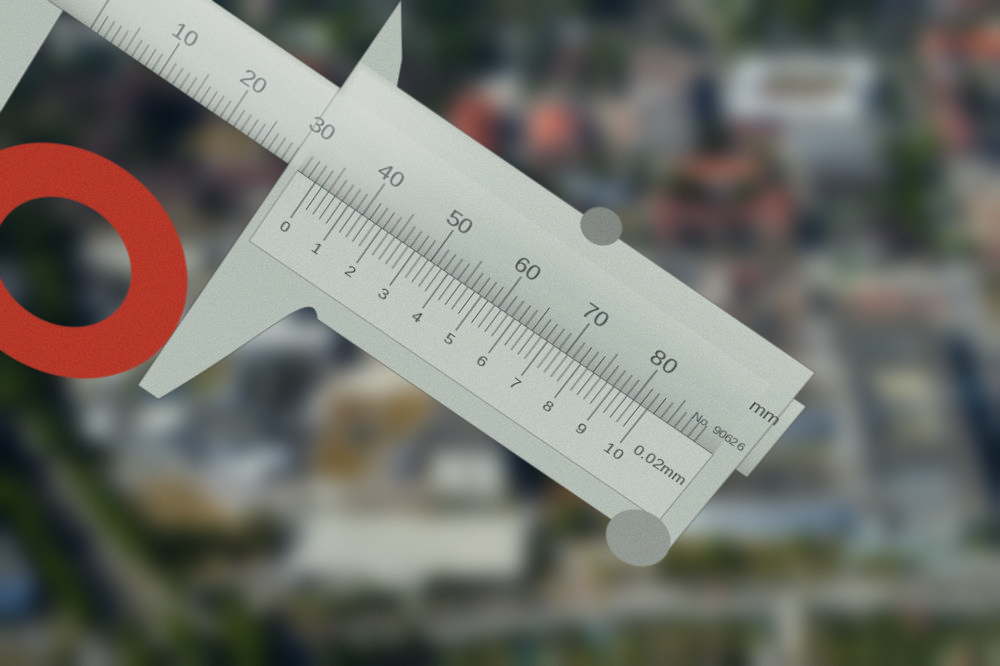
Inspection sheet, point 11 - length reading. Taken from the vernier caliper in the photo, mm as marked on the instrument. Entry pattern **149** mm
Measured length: **33.0** mm
